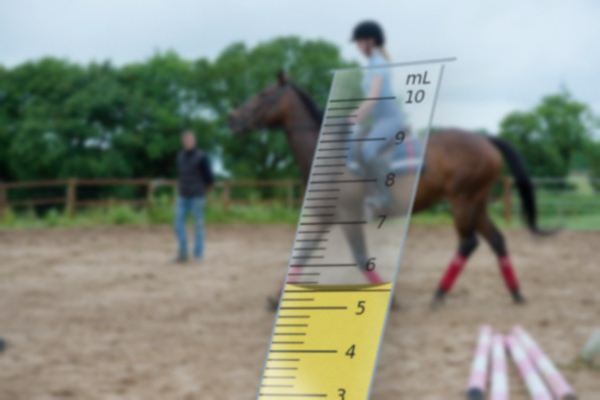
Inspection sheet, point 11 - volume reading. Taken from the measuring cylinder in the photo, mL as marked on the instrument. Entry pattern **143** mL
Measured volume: **5.4** mL
